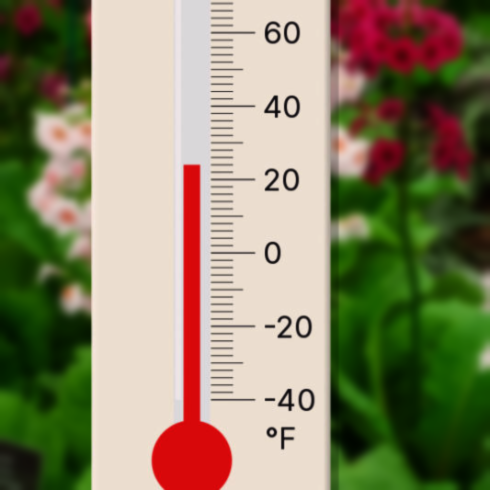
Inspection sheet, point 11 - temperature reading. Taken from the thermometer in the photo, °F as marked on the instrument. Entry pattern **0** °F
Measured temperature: **24** °F
